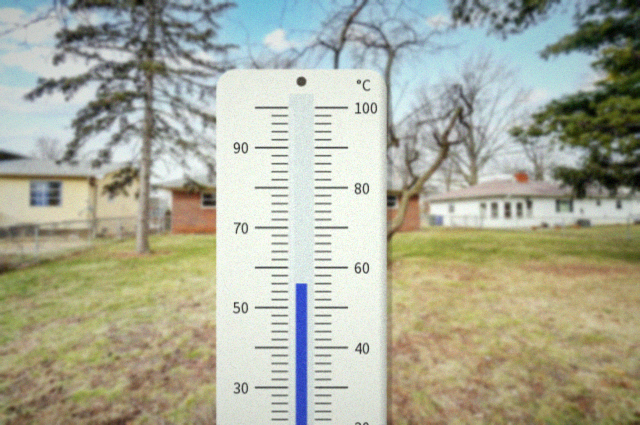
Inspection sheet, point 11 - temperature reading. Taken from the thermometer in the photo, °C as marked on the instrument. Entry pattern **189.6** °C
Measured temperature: **56** °C
